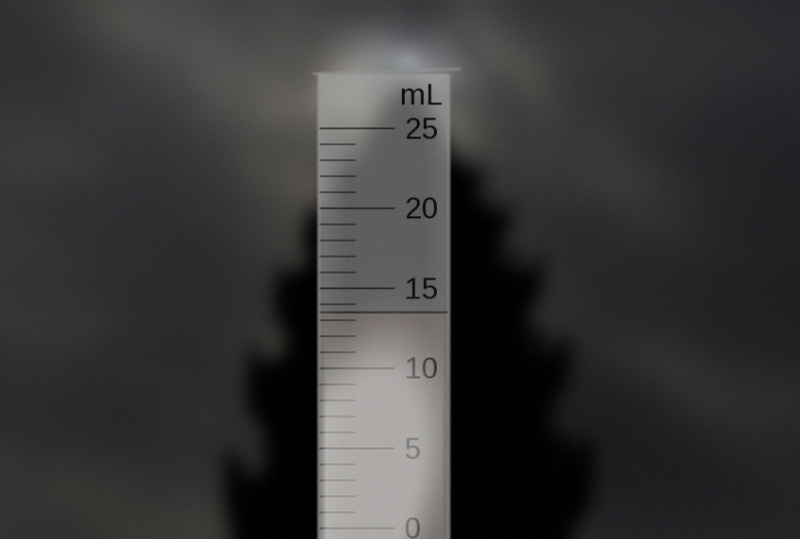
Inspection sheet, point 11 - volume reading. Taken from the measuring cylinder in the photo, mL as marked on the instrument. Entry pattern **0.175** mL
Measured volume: **13.5** mL
